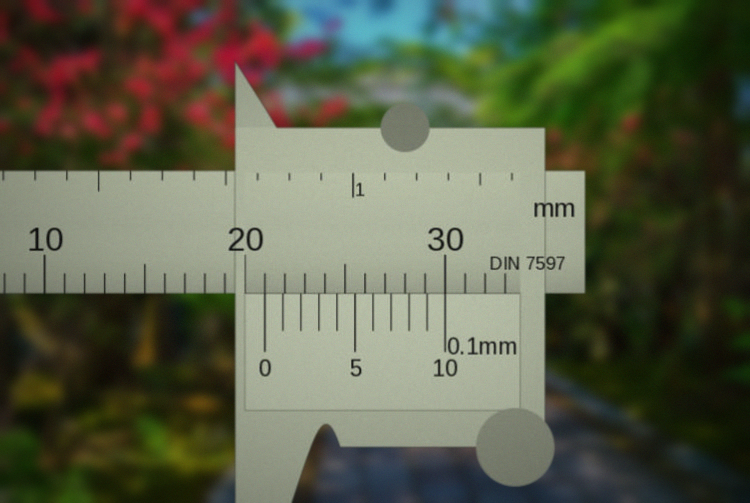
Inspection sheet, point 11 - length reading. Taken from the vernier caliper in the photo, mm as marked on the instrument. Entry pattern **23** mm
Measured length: **21.0** mm
